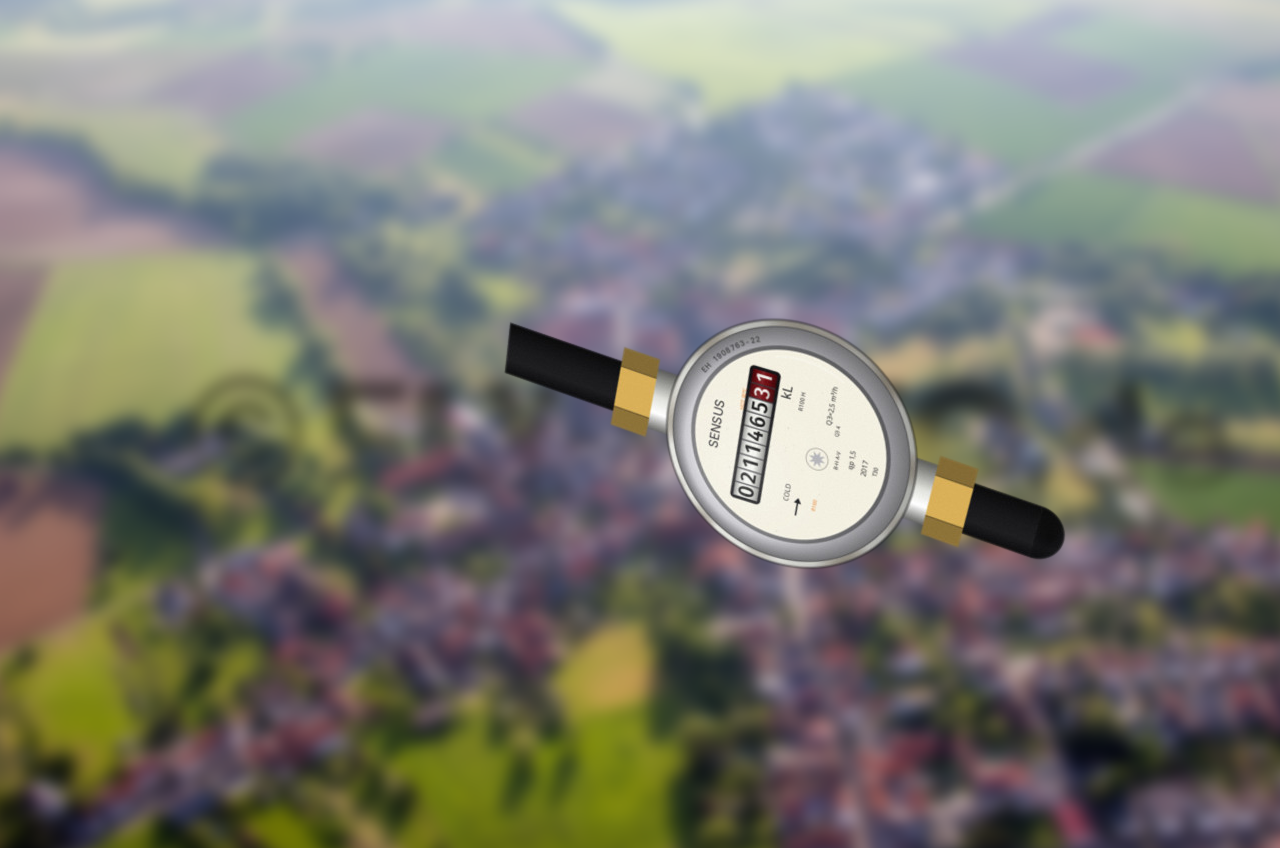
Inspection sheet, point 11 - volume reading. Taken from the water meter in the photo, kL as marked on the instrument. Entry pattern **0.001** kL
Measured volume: **211465.31** kL
